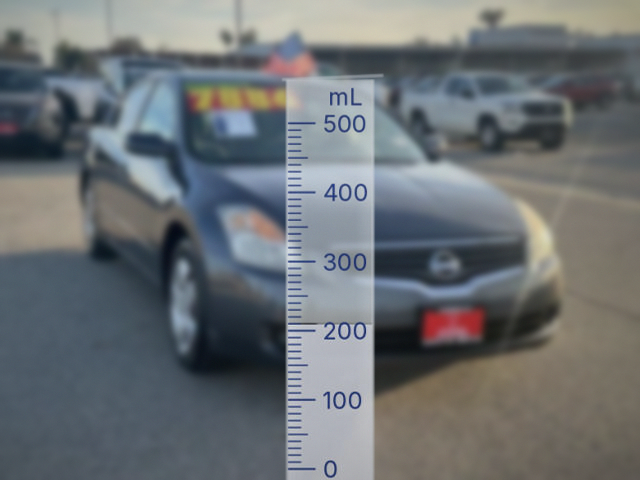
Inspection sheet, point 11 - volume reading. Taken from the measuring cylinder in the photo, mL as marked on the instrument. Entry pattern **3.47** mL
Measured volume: **210** mL
